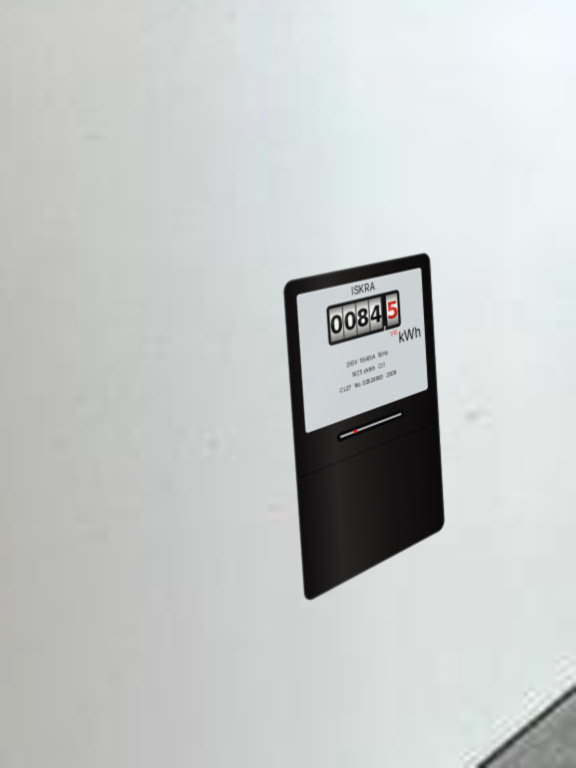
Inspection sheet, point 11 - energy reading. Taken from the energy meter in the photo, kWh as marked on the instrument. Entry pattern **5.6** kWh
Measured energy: **84.5** kWh
